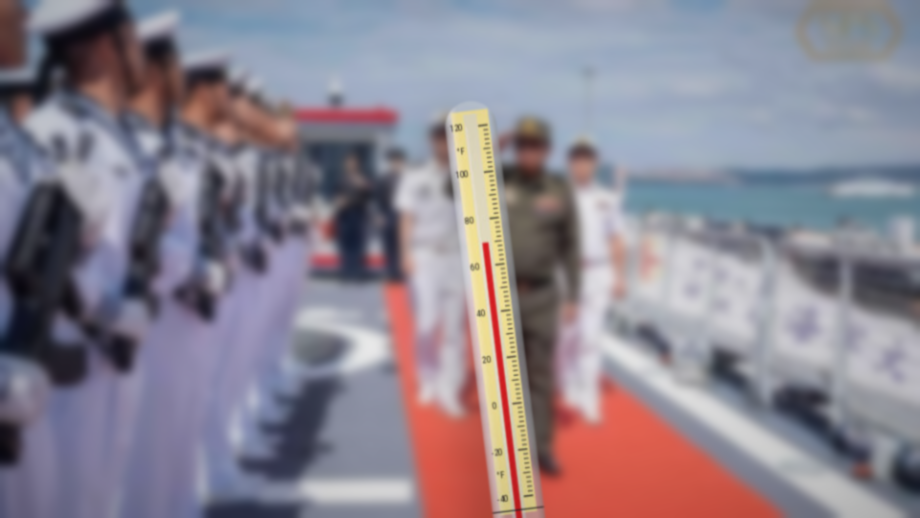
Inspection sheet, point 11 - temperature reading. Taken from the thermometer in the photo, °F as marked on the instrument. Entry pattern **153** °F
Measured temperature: **70** °F
